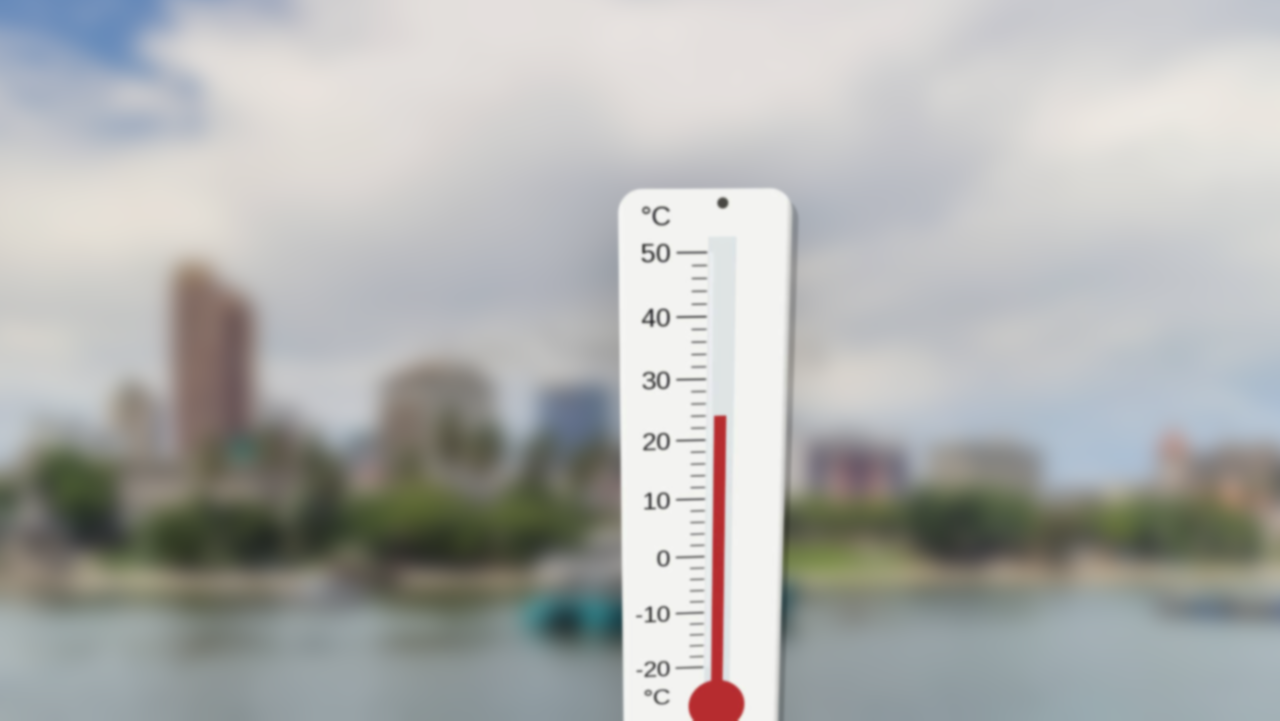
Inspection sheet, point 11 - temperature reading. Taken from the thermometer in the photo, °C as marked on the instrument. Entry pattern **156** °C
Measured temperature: **24** °C
